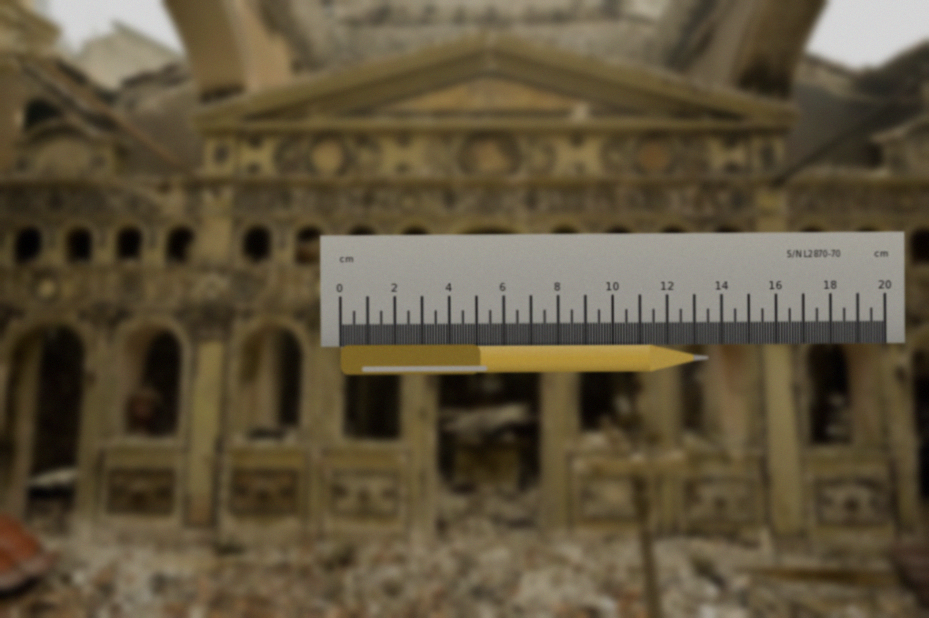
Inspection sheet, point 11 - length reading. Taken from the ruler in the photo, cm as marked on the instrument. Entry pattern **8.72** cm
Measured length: **13.5** cm
